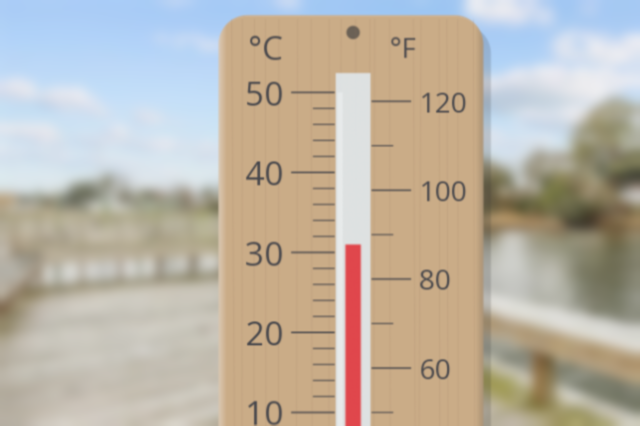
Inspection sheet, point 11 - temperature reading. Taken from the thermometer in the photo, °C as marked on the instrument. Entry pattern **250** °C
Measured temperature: **31** °C
